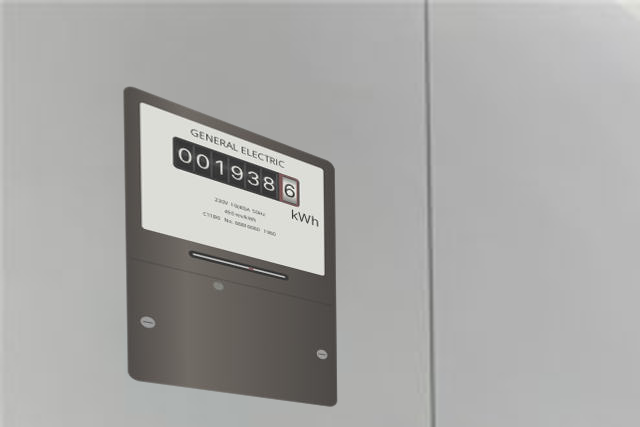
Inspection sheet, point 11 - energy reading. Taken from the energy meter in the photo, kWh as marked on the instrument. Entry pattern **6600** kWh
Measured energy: **1938.6** kWh
